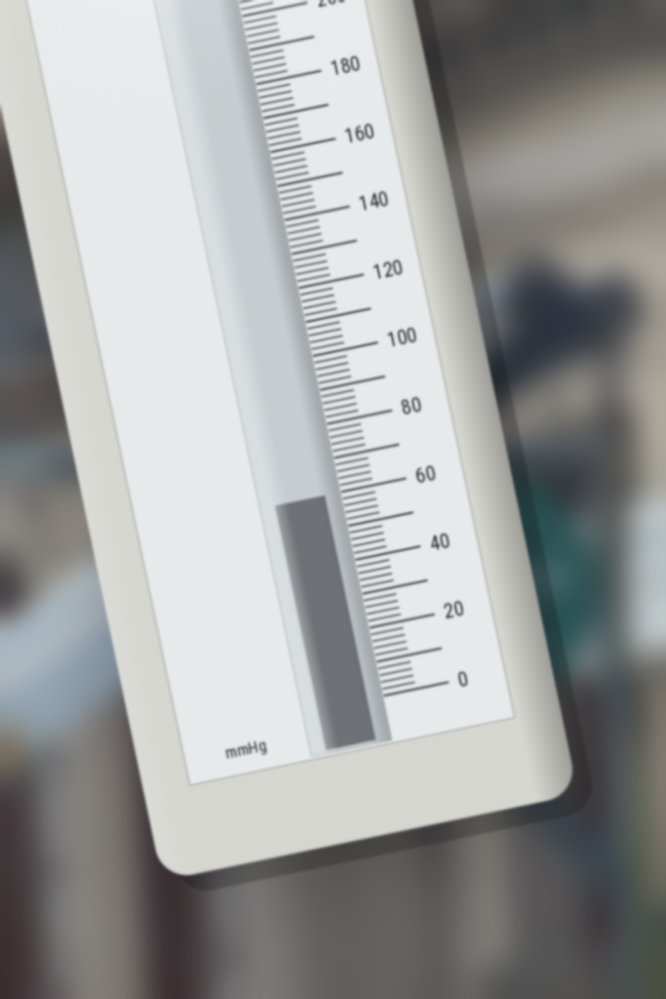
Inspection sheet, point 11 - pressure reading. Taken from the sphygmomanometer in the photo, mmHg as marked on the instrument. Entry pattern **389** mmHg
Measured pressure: **60** mmHg
